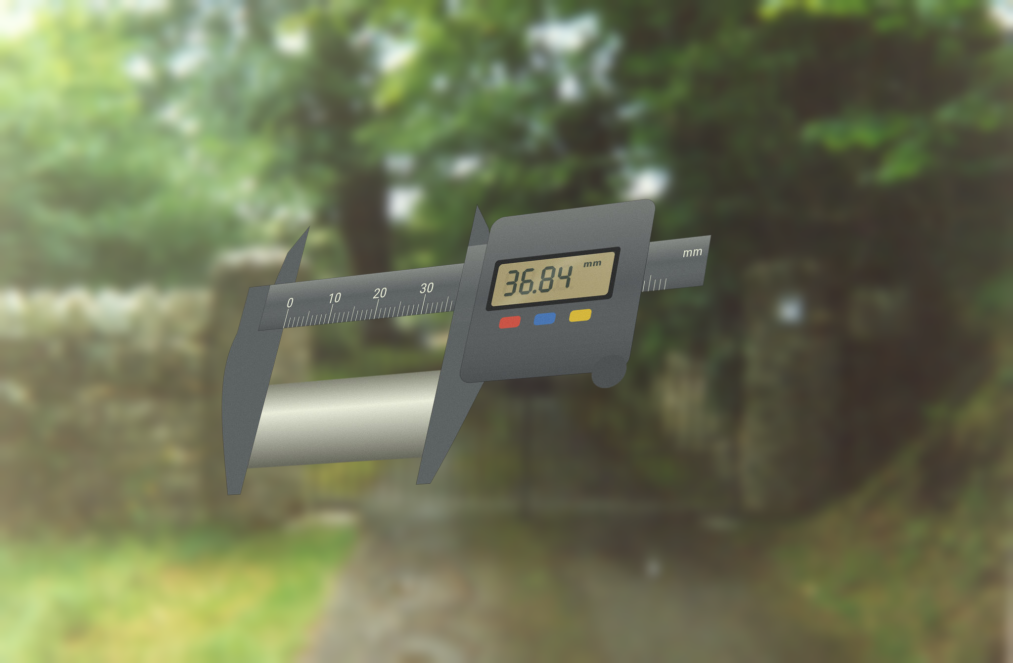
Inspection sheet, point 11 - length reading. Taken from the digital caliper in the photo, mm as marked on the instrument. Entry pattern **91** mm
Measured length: **36.84** mm
